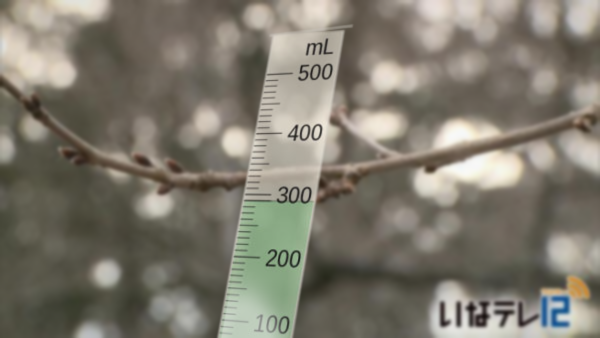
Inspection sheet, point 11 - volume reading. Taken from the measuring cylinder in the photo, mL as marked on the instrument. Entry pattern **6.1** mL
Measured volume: **290** mL
